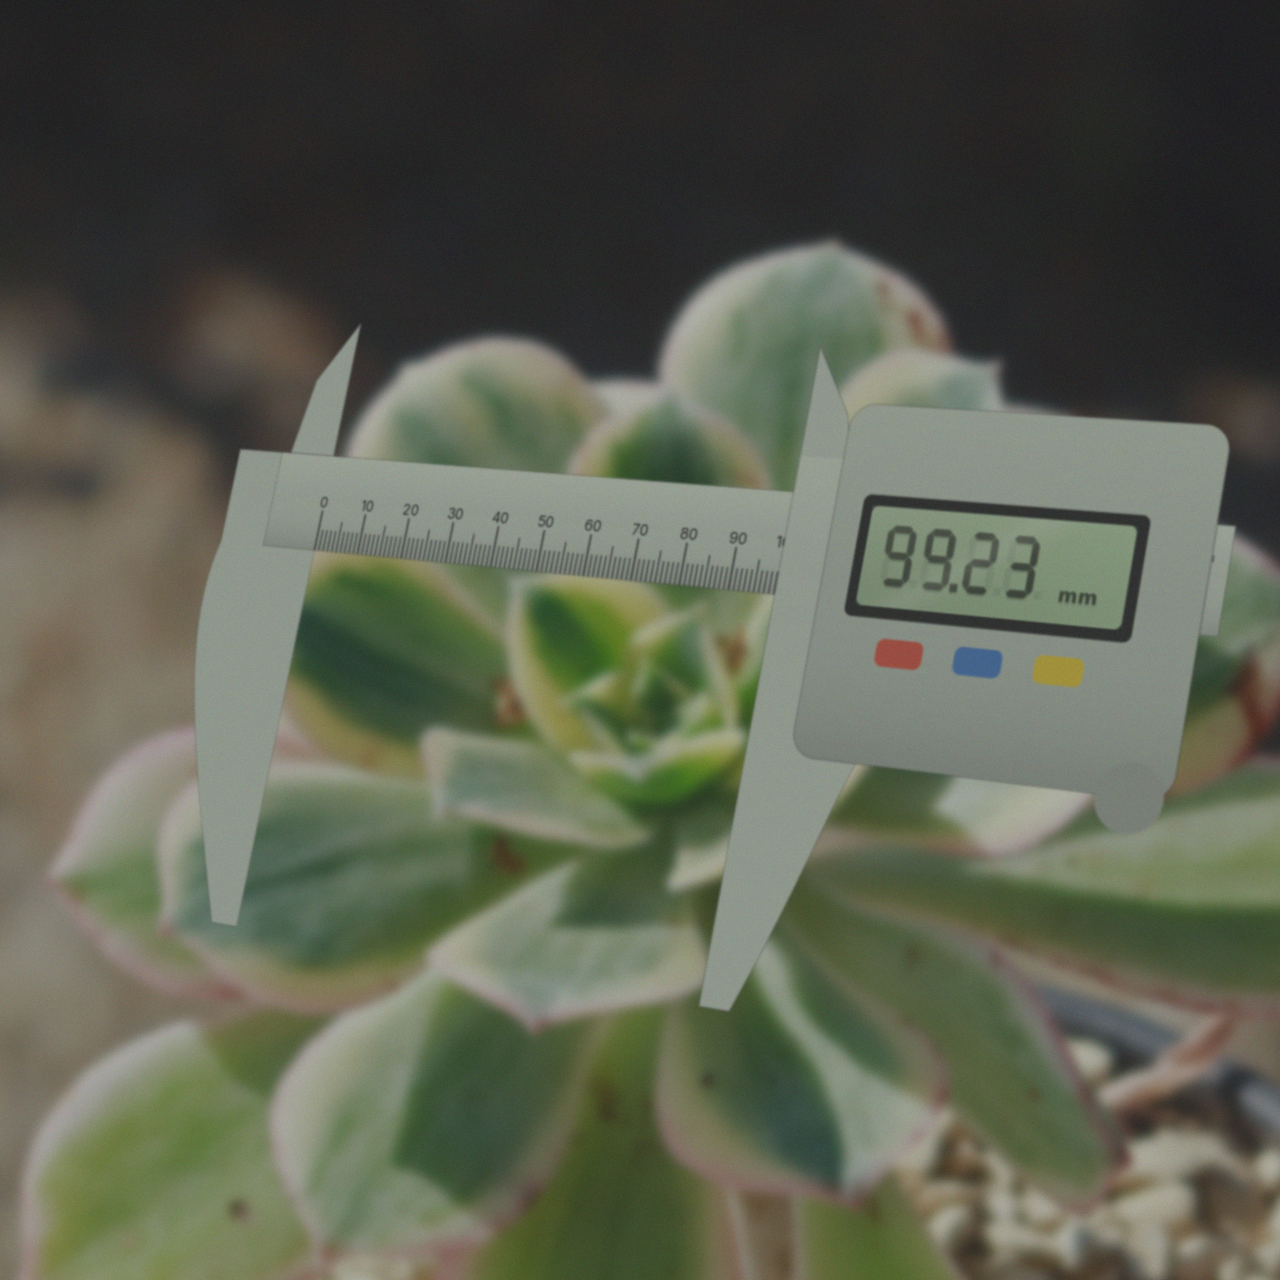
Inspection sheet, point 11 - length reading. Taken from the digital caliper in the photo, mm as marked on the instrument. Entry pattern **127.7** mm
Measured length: **99.23** mm
